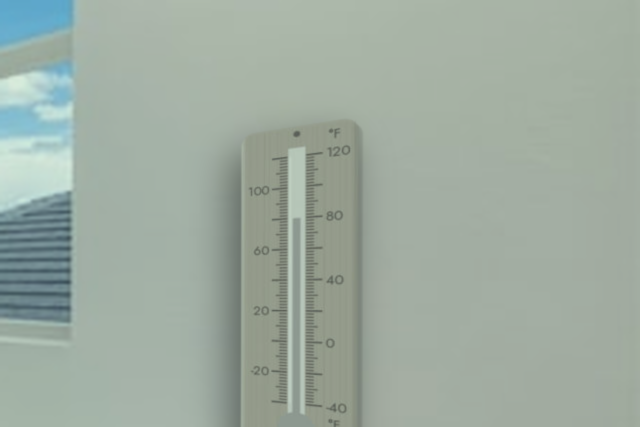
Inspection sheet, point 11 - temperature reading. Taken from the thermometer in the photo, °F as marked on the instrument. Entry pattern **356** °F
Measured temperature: **80** °F
